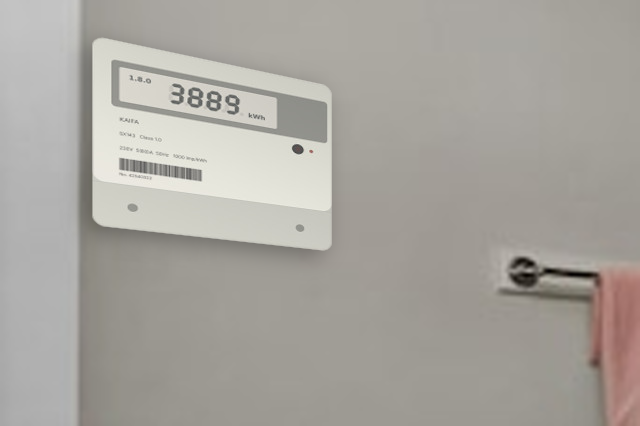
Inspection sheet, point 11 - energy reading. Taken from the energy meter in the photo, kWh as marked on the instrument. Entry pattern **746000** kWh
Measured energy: **3889** kWh
